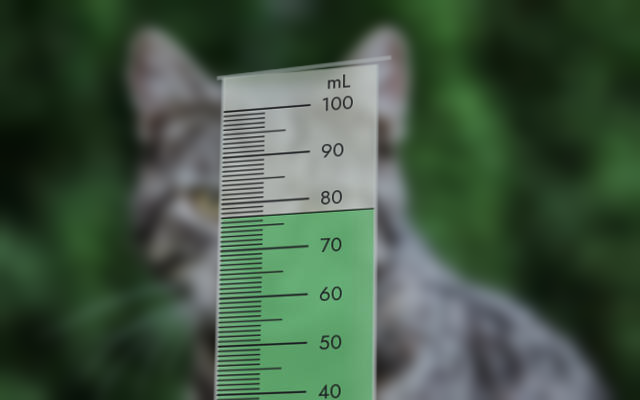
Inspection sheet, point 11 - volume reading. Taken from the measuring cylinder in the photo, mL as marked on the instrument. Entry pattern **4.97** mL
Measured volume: **77** mL
